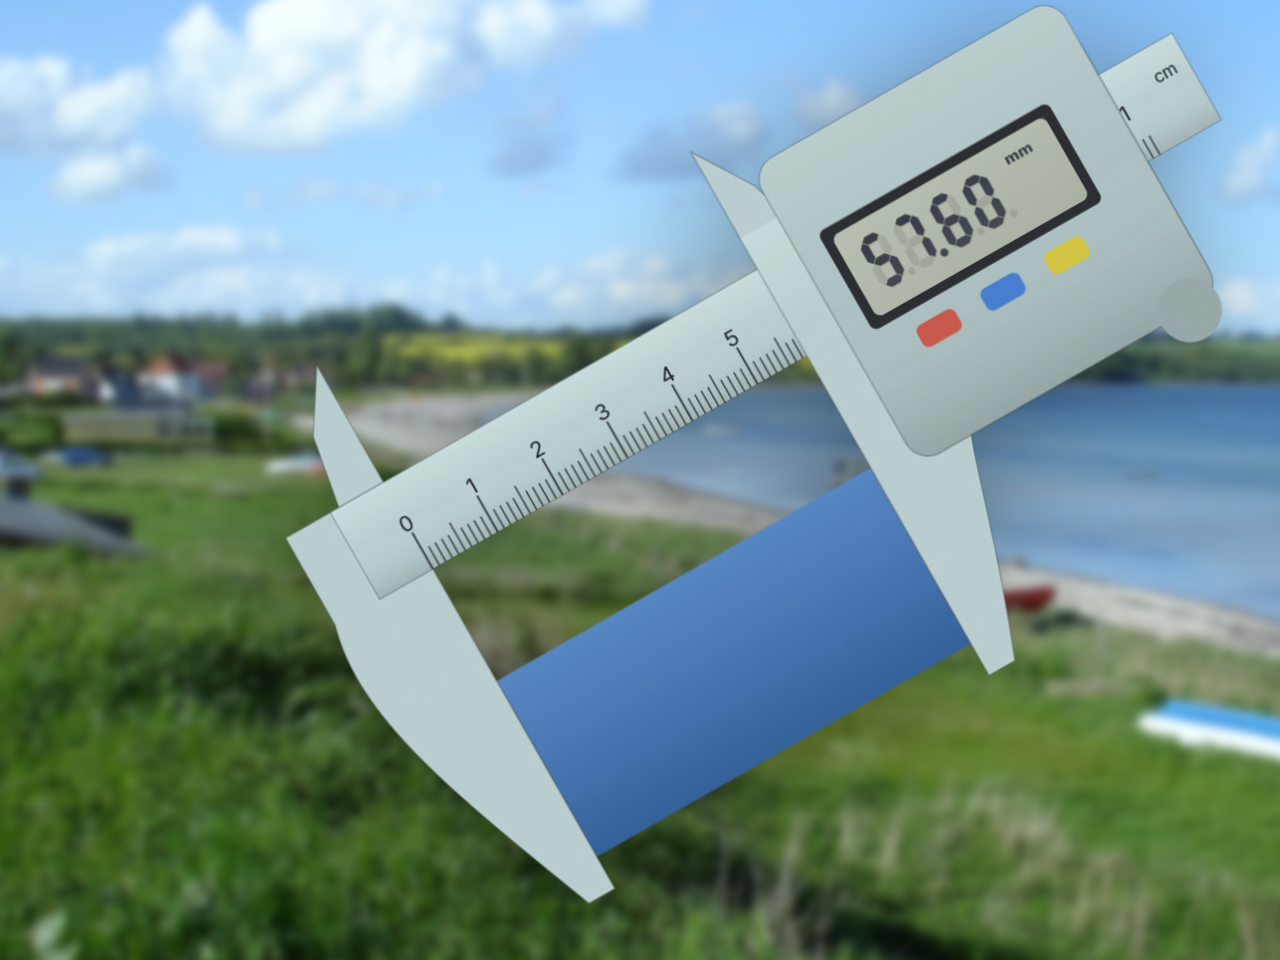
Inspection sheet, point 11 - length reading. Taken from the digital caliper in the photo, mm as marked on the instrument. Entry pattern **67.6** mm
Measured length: **57.60** mm
